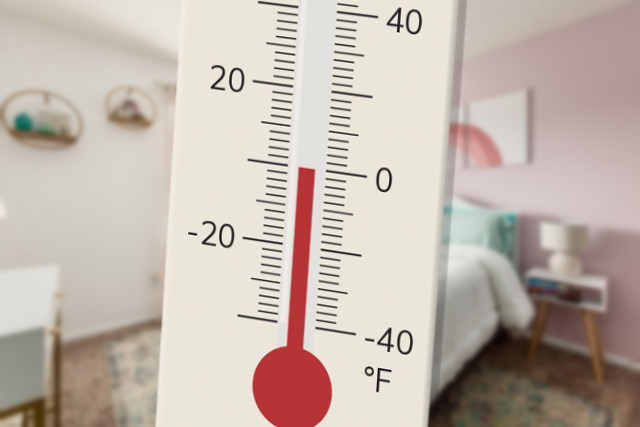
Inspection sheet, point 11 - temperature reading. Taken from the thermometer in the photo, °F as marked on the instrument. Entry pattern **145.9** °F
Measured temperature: **0** °F
